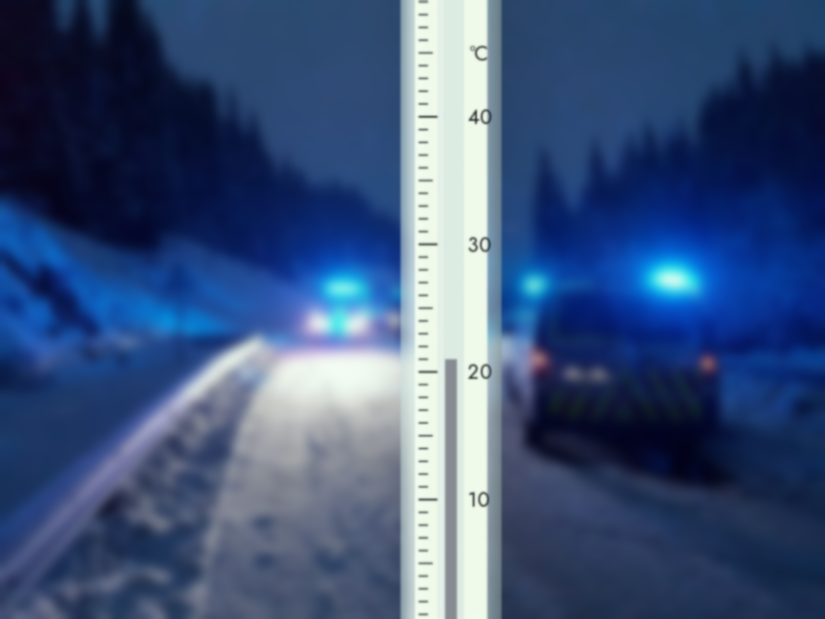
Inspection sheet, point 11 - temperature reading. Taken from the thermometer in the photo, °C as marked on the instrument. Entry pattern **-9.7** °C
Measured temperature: **21** °C
